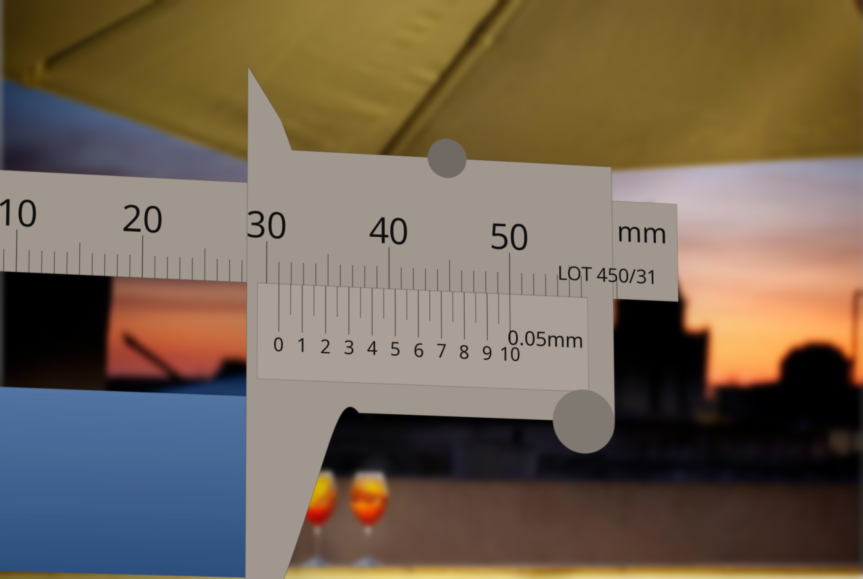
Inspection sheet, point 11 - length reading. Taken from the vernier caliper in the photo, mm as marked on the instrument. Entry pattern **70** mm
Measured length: **31.0** mm
